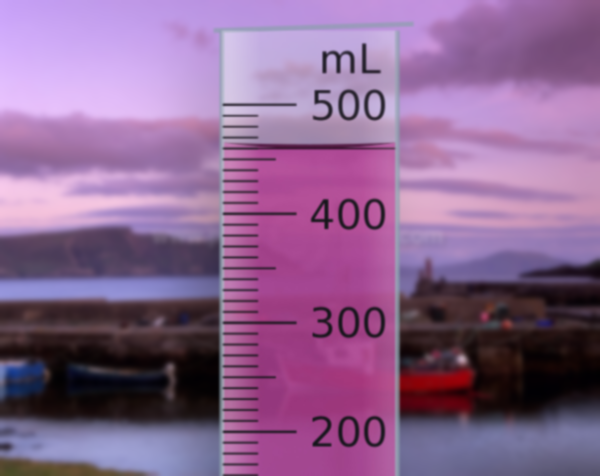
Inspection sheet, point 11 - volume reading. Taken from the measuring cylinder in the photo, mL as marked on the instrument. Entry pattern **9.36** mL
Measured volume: **460** mL
